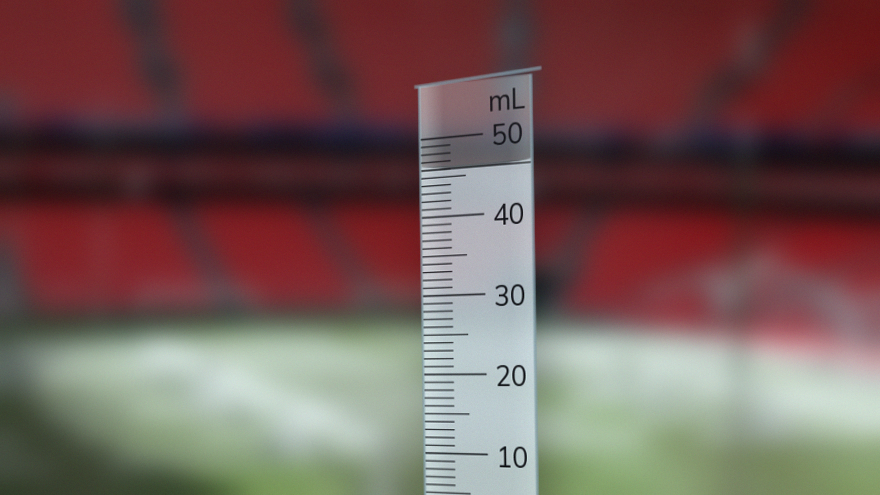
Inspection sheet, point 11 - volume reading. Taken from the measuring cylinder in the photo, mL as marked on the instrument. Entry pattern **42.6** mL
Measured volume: **46** mL
